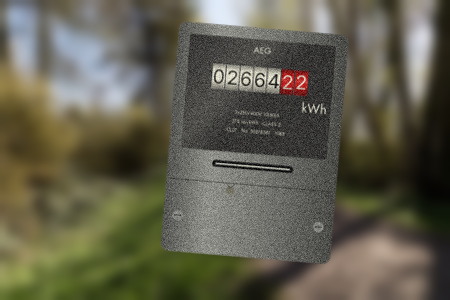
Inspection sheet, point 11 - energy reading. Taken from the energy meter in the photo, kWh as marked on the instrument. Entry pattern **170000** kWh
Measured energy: **2664.22** kWh
